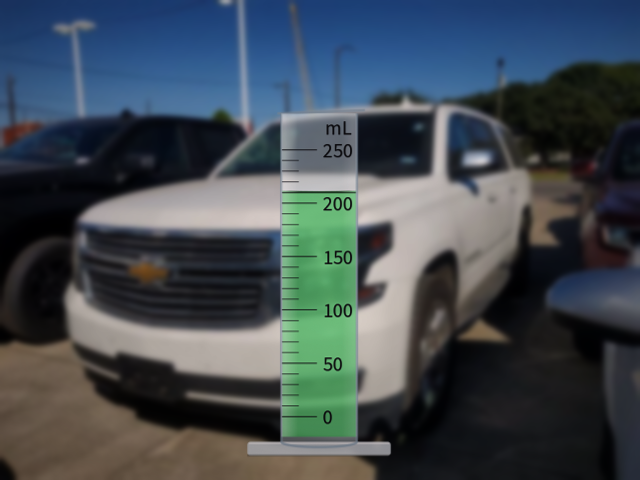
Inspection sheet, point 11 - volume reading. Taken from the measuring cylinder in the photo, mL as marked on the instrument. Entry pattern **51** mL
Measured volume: **210** mL
